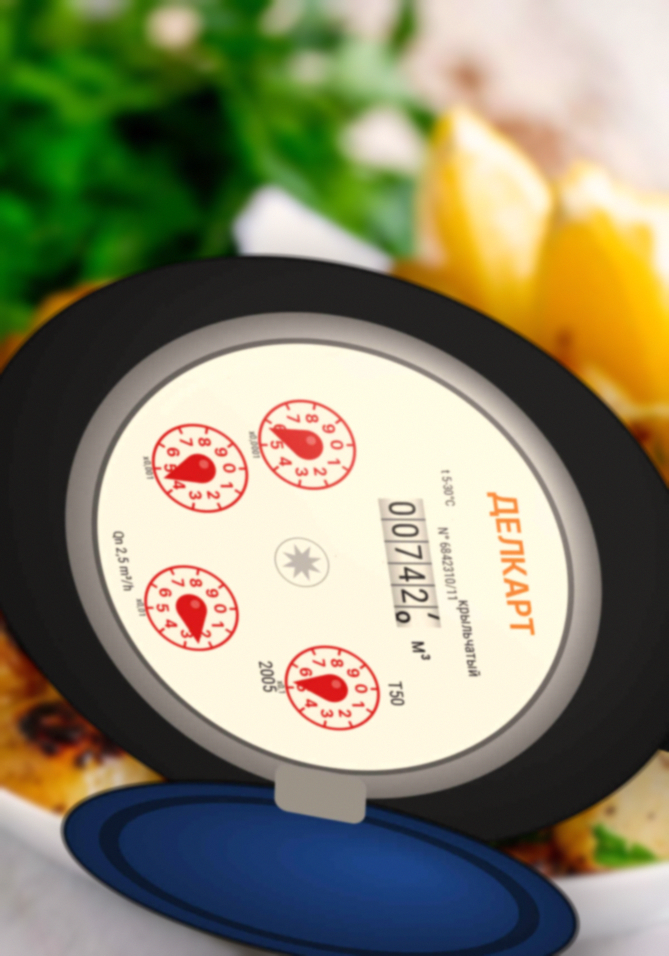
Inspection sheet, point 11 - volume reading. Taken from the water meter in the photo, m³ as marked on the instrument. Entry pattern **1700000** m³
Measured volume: **7427.5245** m³
